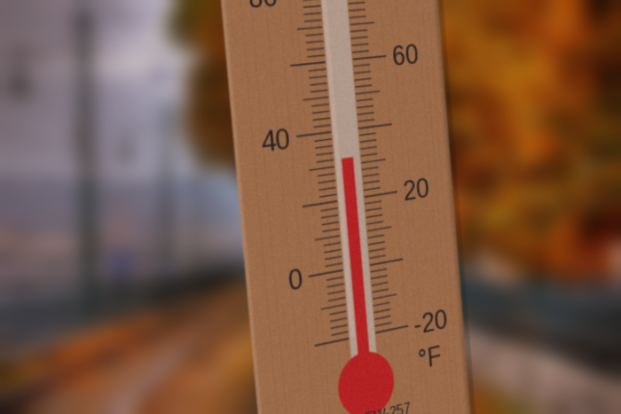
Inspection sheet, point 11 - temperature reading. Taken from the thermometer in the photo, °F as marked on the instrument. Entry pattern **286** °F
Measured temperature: **32** °F
